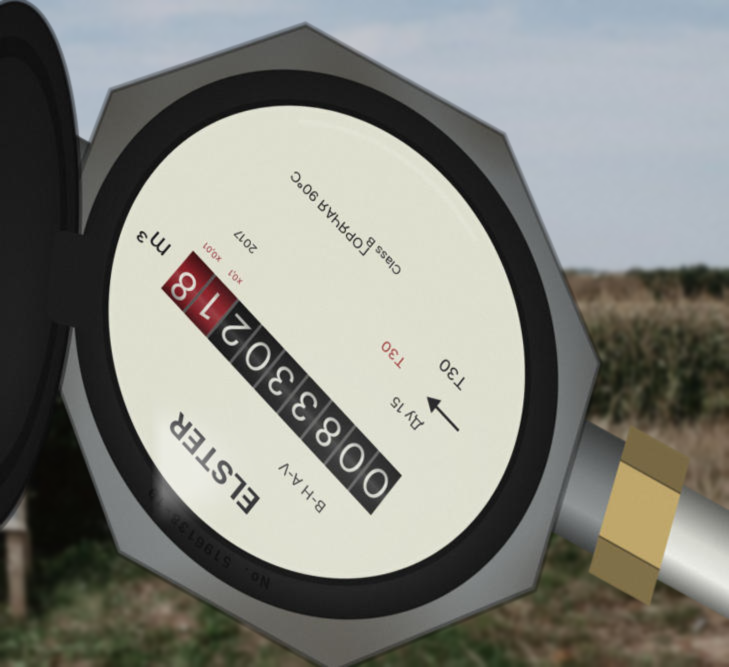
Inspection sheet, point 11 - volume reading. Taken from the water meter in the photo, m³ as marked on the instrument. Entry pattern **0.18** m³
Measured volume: **83302.18** m³
